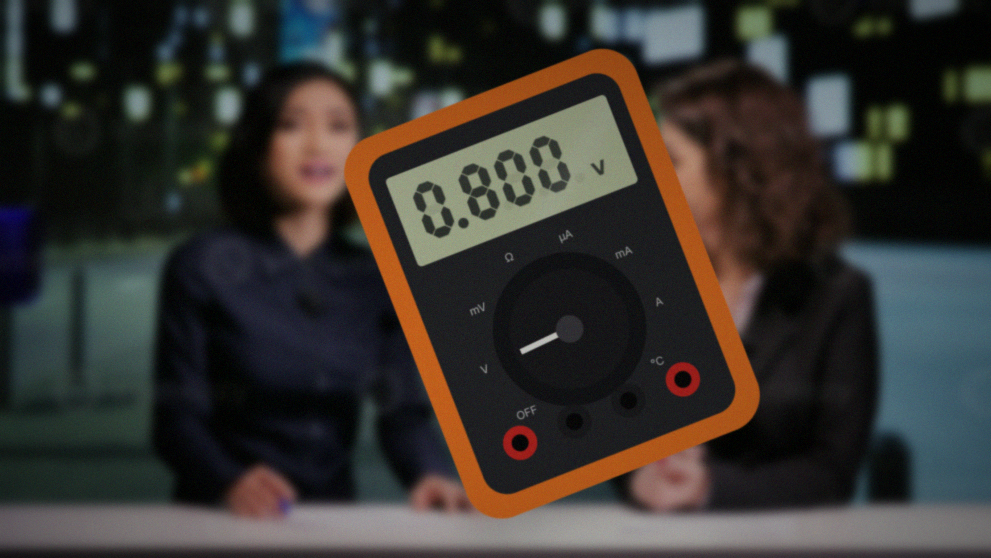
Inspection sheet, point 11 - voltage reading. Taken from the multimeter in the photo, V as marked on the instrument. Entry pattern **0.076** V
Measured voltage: **0.800** V
